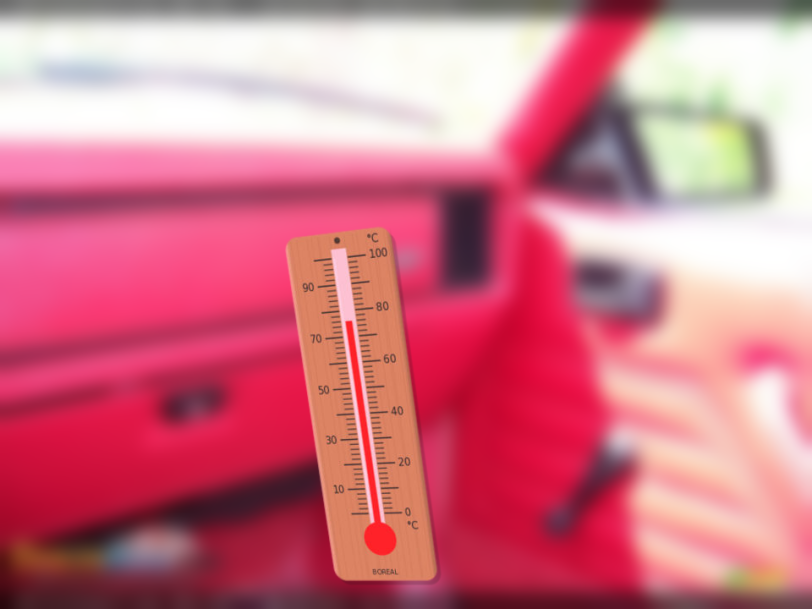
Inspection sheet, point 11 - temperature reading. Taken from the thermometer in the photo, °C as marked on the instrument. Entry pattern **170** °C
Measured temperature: **76** °C
